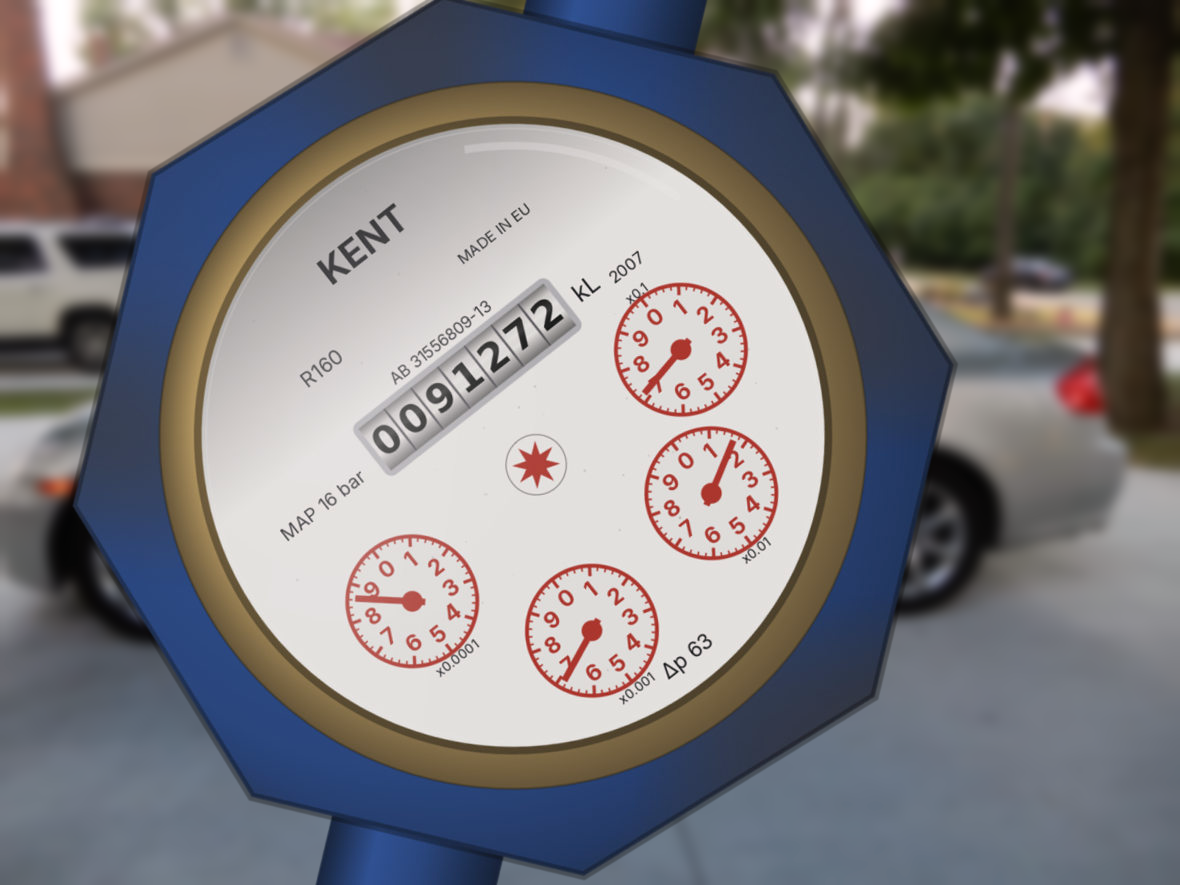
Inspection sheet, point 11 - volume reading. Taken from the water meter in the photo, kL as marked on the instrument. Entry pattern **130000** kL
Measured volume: **91272.7168** kL
